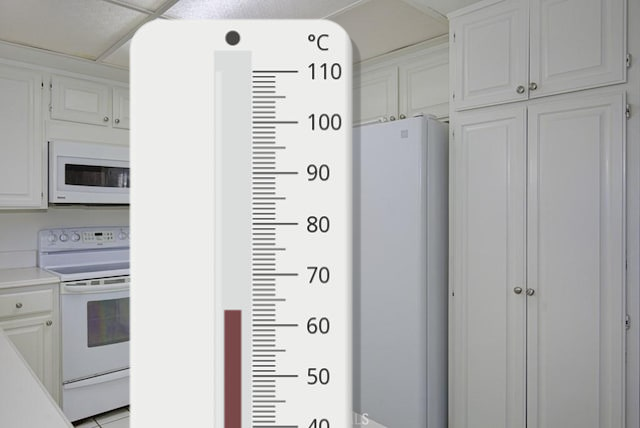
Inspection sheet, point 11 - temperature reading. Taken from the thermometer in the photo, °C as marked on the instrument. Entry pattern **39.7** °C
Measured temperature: **63** °C
